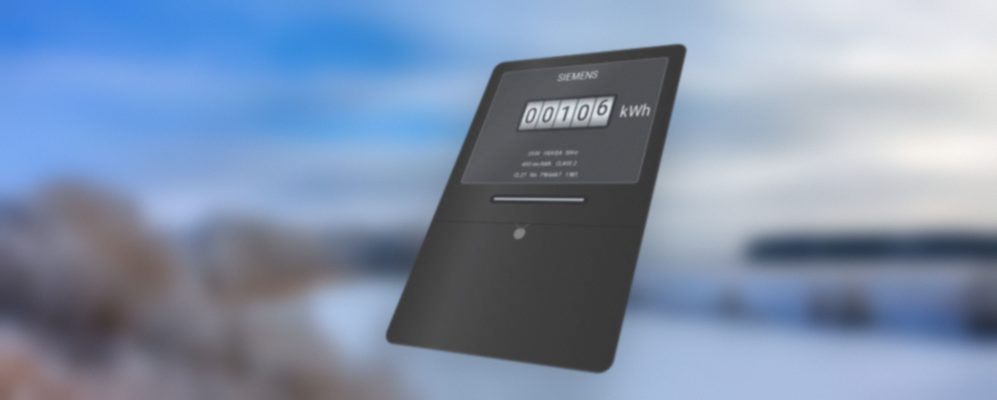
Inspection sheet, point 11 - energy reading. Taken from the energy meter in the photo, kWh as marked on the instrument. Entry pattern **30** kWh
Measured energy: **106** kWh
